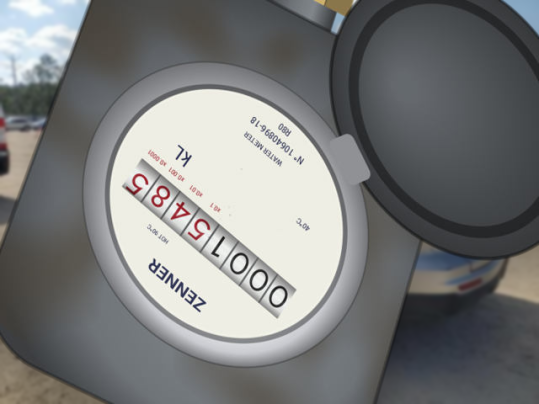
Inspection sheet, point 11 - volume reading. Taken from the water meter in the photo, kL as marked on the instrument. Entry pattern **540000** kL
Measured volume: **1.5485** kL
